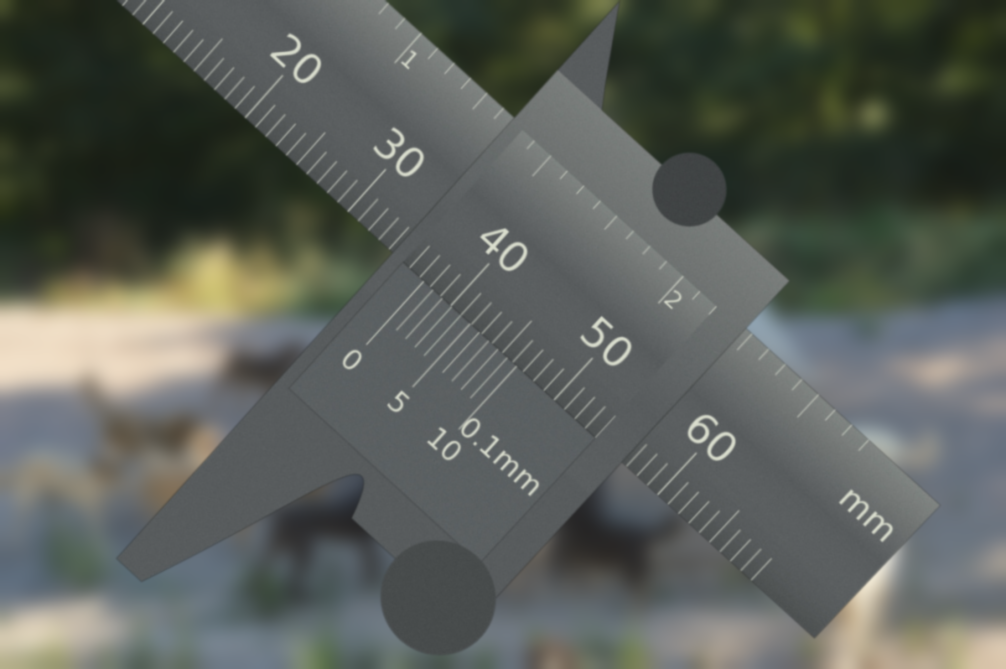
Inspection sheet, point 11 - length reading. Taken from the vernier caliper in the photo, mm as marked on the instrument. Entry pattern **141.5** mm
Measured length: **37.4** mm
